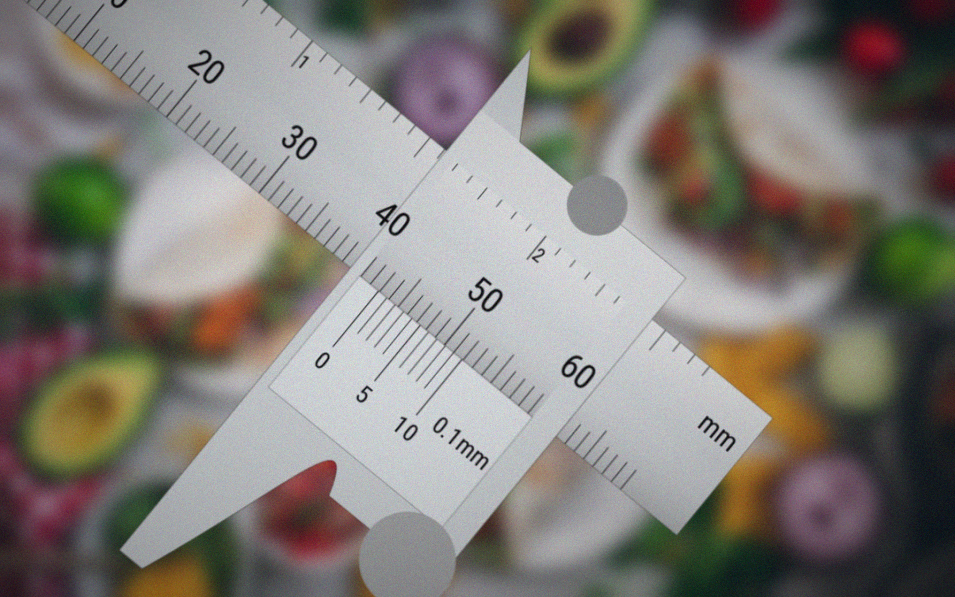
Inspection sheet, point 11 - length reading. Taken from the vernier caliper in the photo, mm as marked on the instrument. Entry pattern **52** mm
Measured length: **42.9** mm
